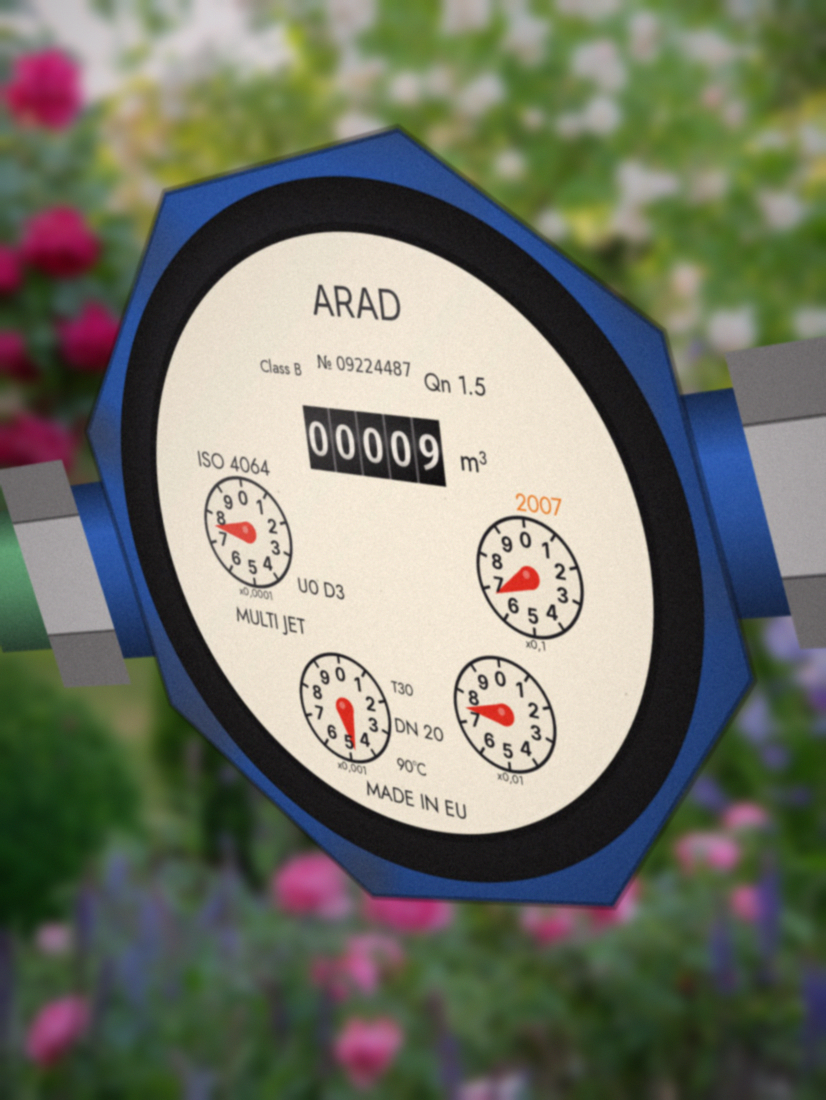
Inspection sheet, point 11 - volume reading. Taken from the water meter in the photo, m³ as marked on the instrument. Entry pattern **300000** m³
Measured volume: **9.6747** m³
